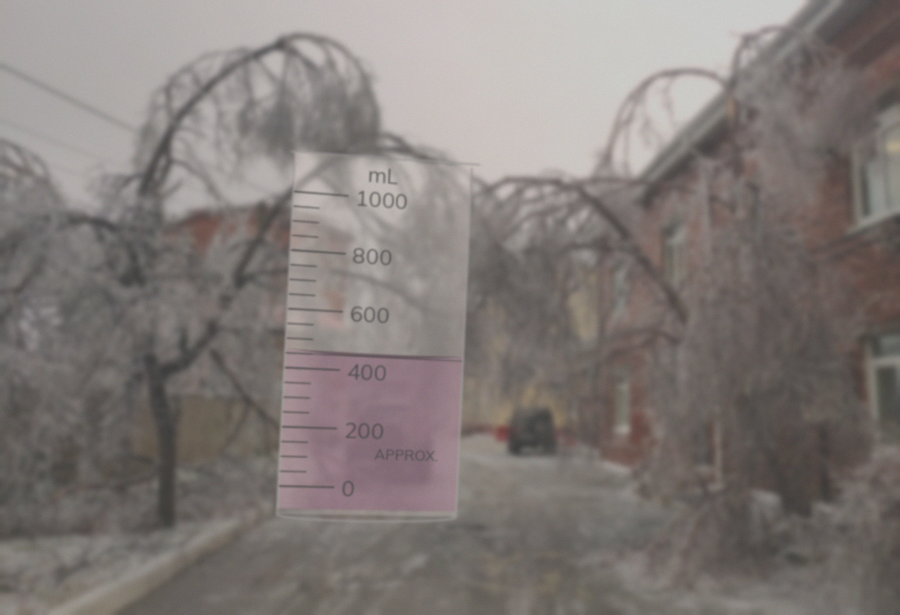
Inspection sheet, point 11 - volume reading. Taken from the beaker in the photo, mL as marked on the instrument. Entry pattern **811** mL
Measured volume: **450** mL
